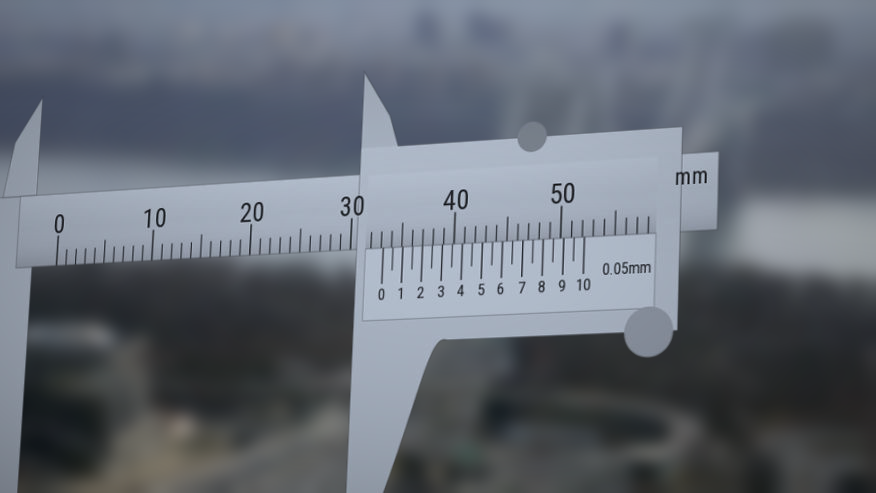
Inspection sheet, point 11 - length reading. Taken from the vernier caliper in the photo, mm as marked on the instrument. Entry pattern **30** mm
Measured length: **33.2** mm
